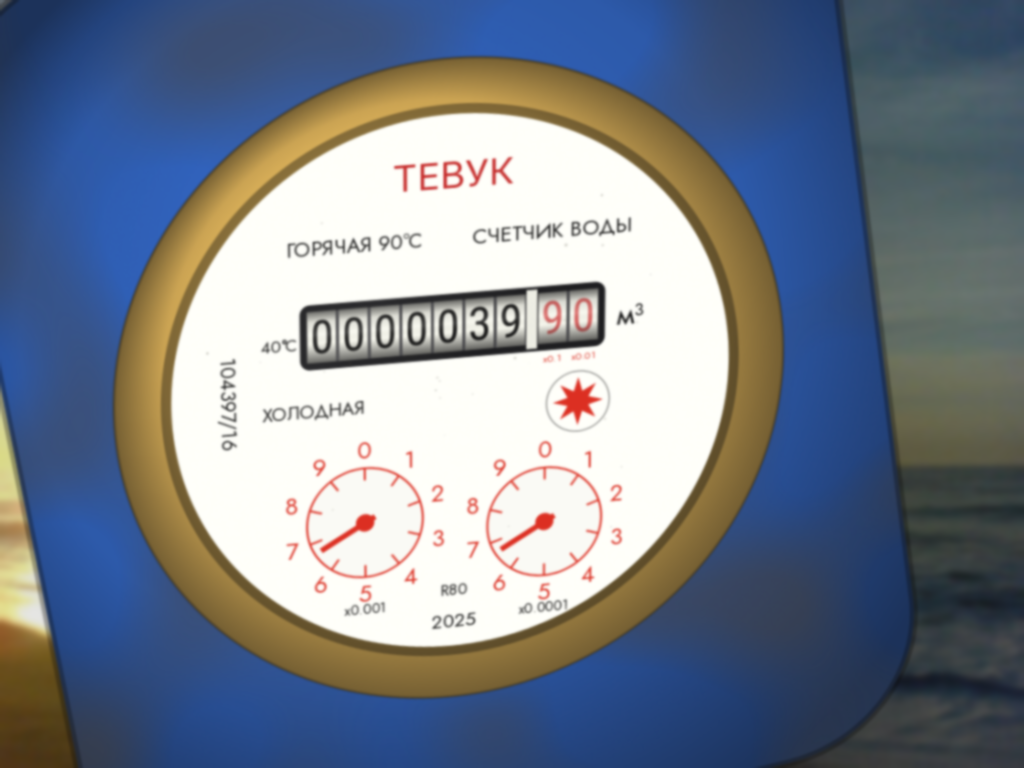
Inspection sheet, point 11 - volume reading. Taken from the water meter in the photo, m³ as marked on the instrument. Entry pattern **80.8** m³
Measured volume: **39.9066** m³
